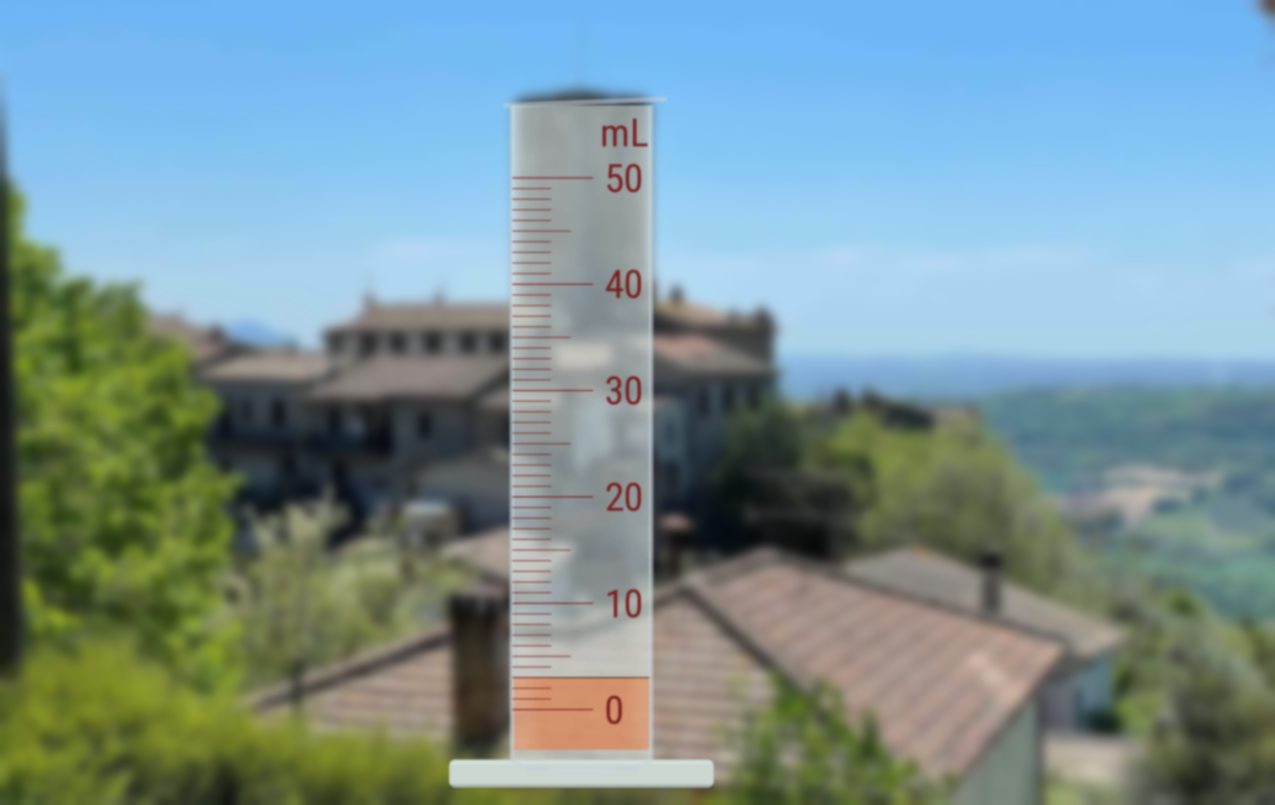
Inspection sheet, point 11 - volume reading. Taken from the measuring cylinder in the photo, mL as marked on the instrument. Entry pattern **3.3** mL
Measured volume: **3** mL
